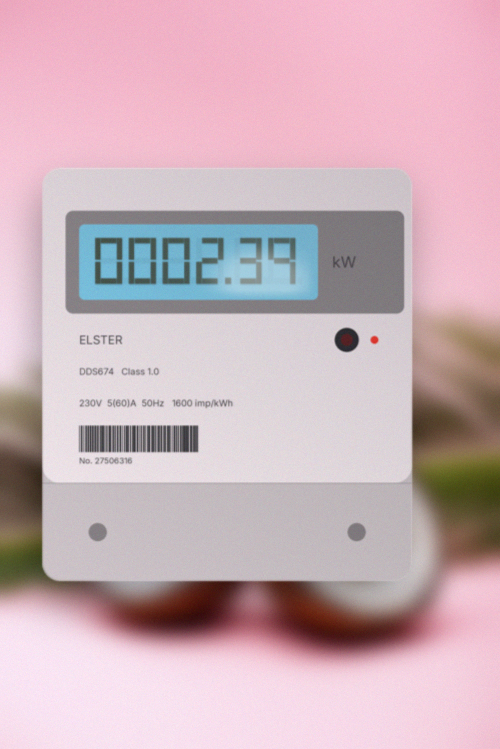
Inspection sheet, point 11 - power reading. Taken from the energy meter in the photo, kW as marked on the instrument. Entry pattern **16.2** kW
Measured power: **2.39** kW
